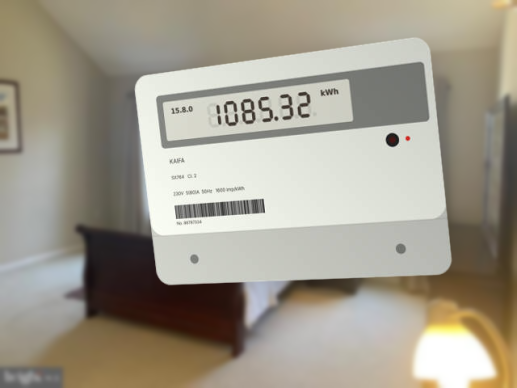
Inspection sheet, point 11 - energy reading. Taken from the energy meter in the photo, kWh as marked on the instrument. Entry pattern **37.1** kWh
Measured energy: **1085.32** kWh
